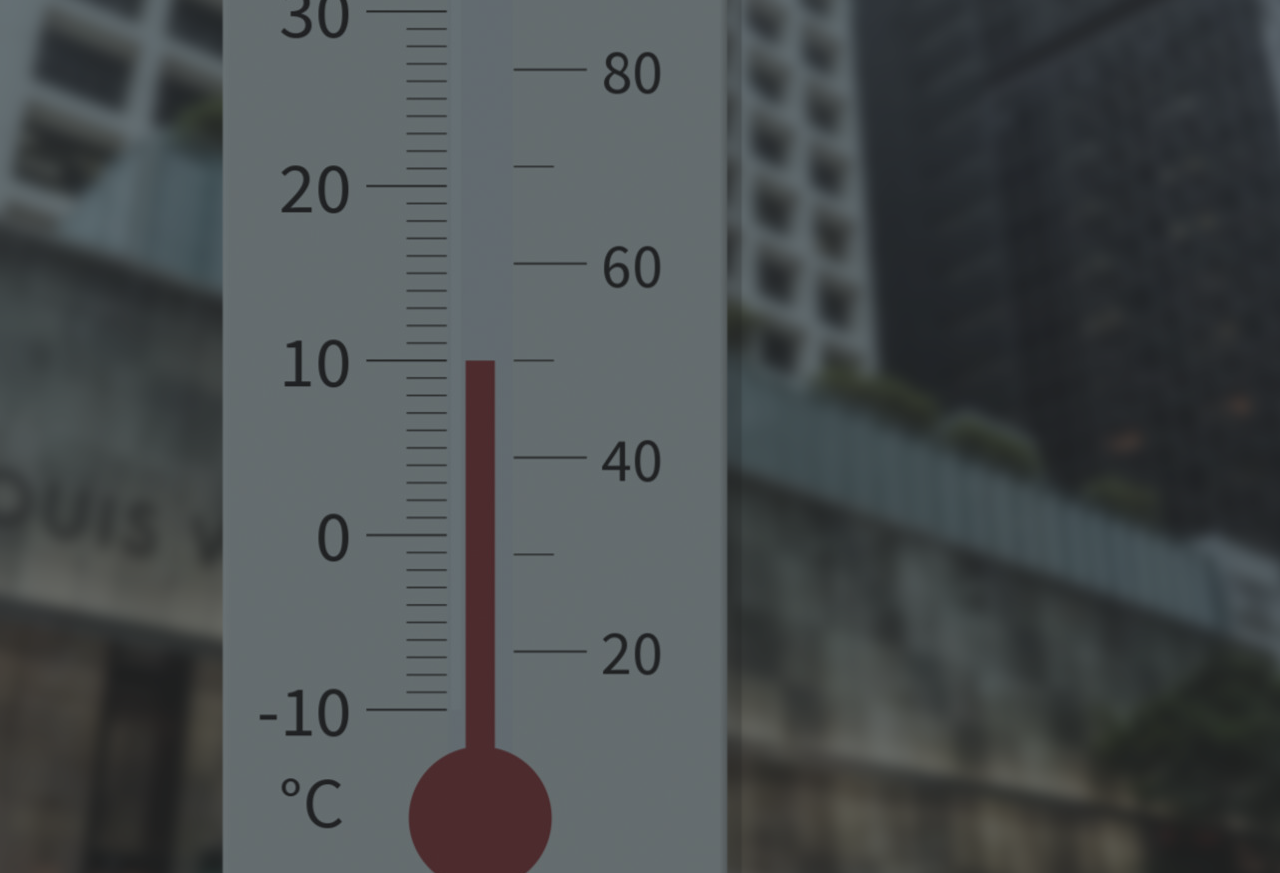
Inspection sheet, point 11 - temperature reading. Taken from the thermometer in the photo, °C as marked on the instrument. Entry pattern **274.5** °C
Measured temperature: **10** °C
